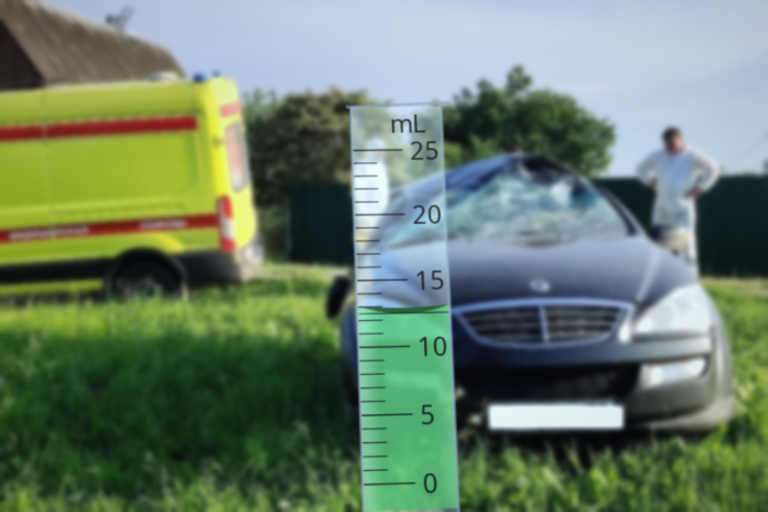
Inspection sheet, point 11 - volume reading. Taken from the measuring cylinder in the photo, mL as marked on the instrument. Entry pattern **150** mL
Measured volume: **12.5** mL
